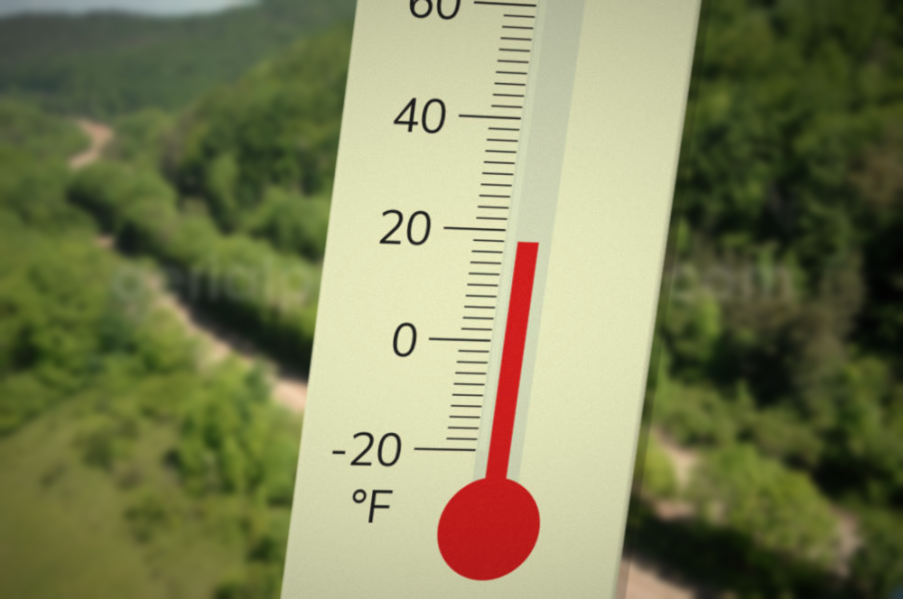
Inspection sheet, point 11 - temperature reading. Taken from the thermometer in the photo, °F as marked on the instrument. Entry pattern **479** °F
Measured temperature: **18** °F
